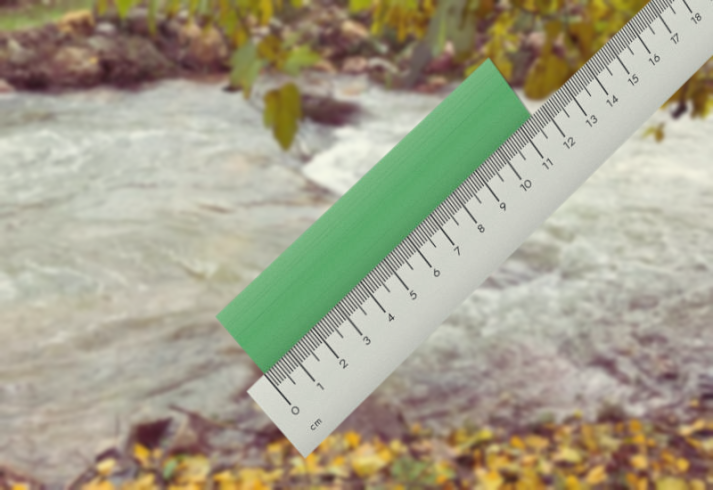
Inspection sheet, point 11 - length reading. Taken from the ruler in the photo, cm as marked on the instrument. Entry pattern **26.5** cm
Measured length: **11.5** cm
